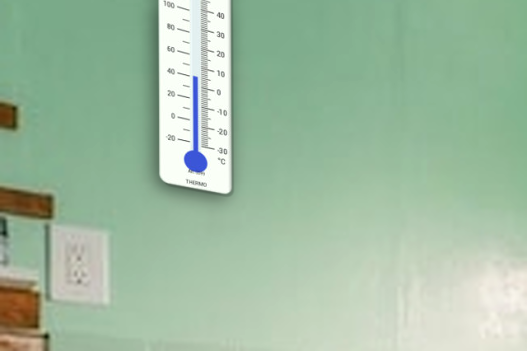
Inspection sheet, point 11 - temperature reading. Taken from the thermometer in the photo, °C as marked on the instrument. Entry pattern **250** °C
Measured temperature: **5** °C
